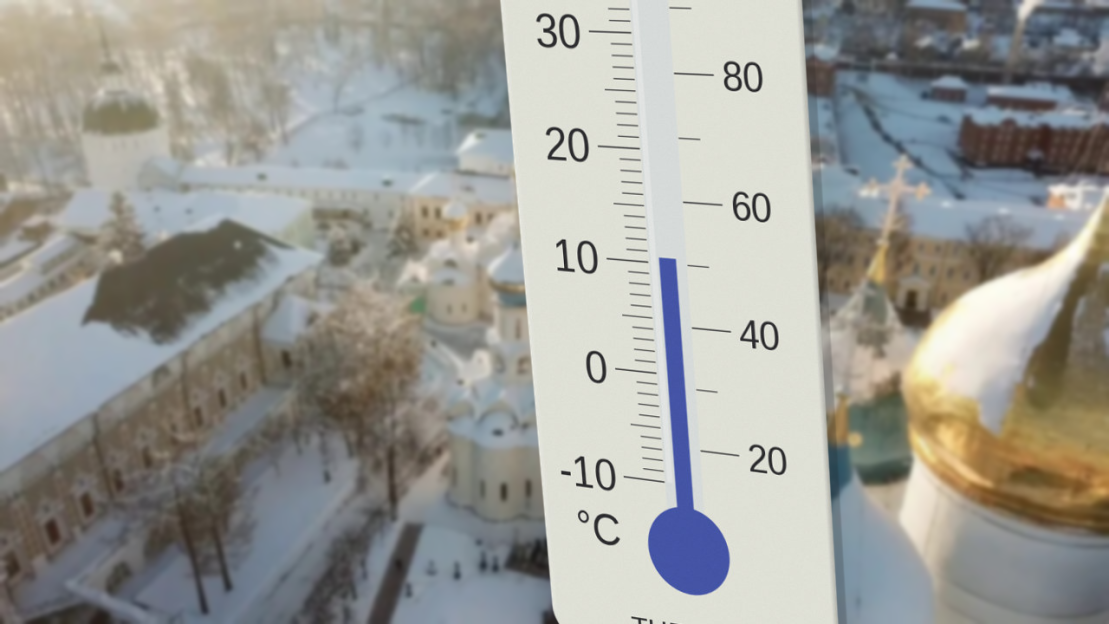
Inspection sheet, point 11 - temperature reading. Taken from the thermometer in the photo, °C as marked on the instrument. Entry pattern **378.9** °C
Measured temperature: **10.5** °C
